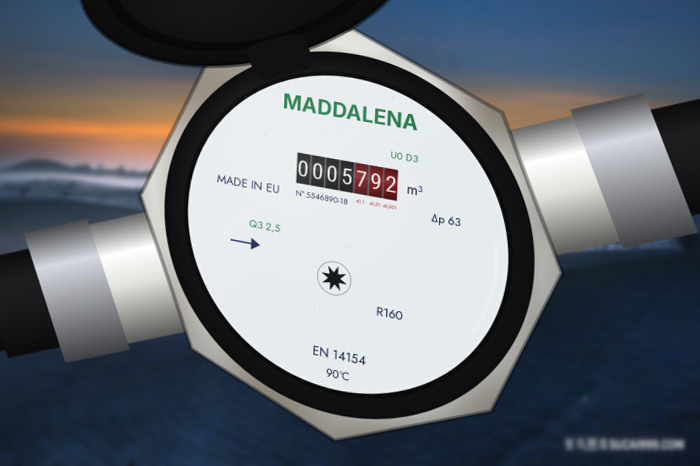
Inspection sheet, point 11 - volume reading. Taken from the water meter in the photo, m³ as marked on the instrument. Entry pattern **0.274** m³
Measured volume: **5.792** m³
